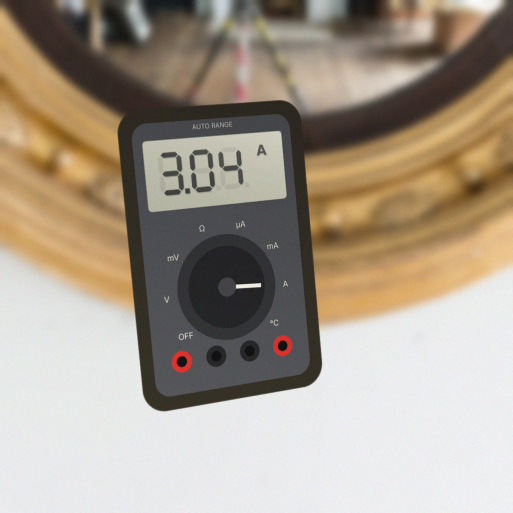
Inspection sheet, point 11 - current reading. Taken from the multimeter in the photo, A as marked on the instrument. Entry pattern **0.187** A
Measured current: **3.04** A
